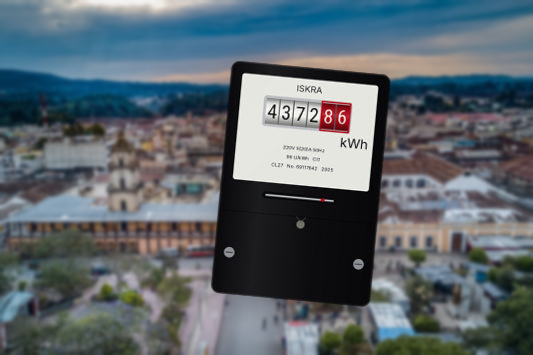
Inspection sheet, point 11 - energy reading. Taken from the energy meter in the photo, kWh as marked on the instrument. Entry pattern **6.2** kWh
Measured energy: **4372.86** kWh
